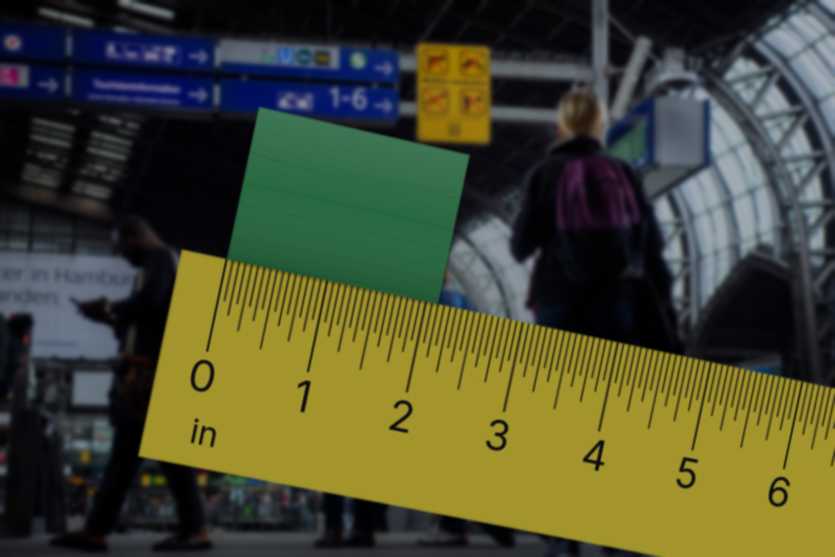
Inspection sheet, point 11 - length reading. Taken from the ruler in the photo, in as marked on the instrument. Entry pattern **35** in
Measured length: **2.125** in
